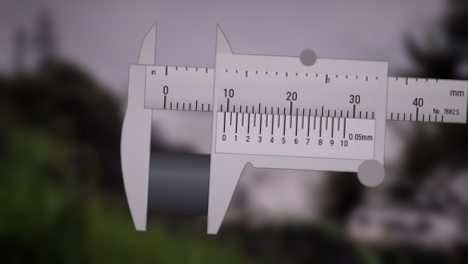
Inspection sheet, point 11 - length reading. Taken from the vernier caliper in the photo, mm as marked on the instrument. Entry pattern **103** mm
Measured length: **9.6** mm
